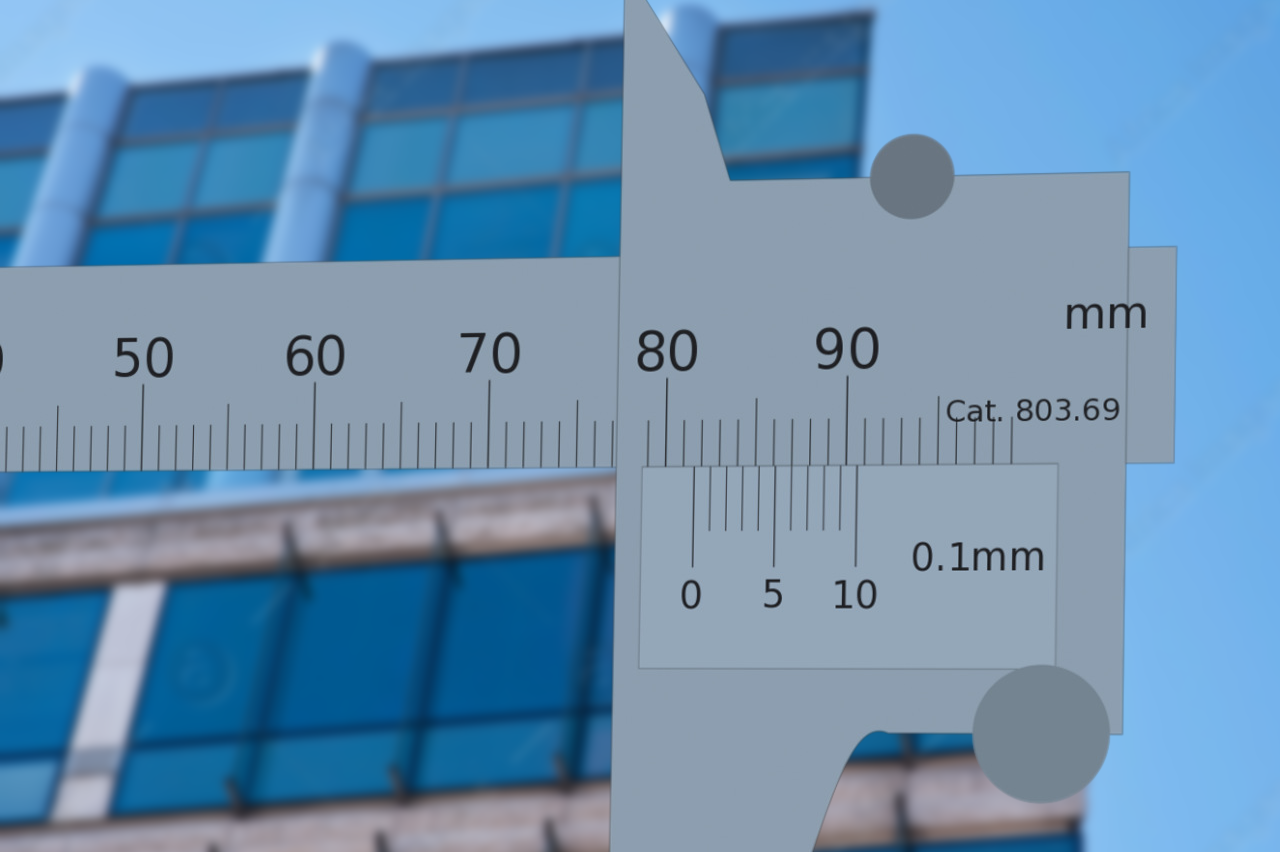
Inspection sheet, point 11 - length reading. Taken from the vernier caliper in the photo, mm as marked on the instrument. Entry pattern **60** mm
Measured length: **81.6** mm
